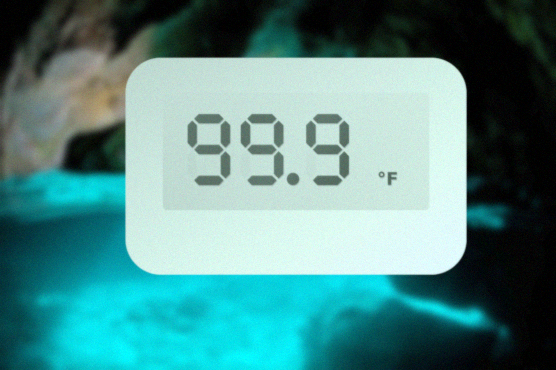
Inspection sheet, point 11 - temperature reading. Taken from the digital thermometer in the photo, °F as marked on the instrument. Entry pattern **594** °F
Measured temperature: **99.9** °F
